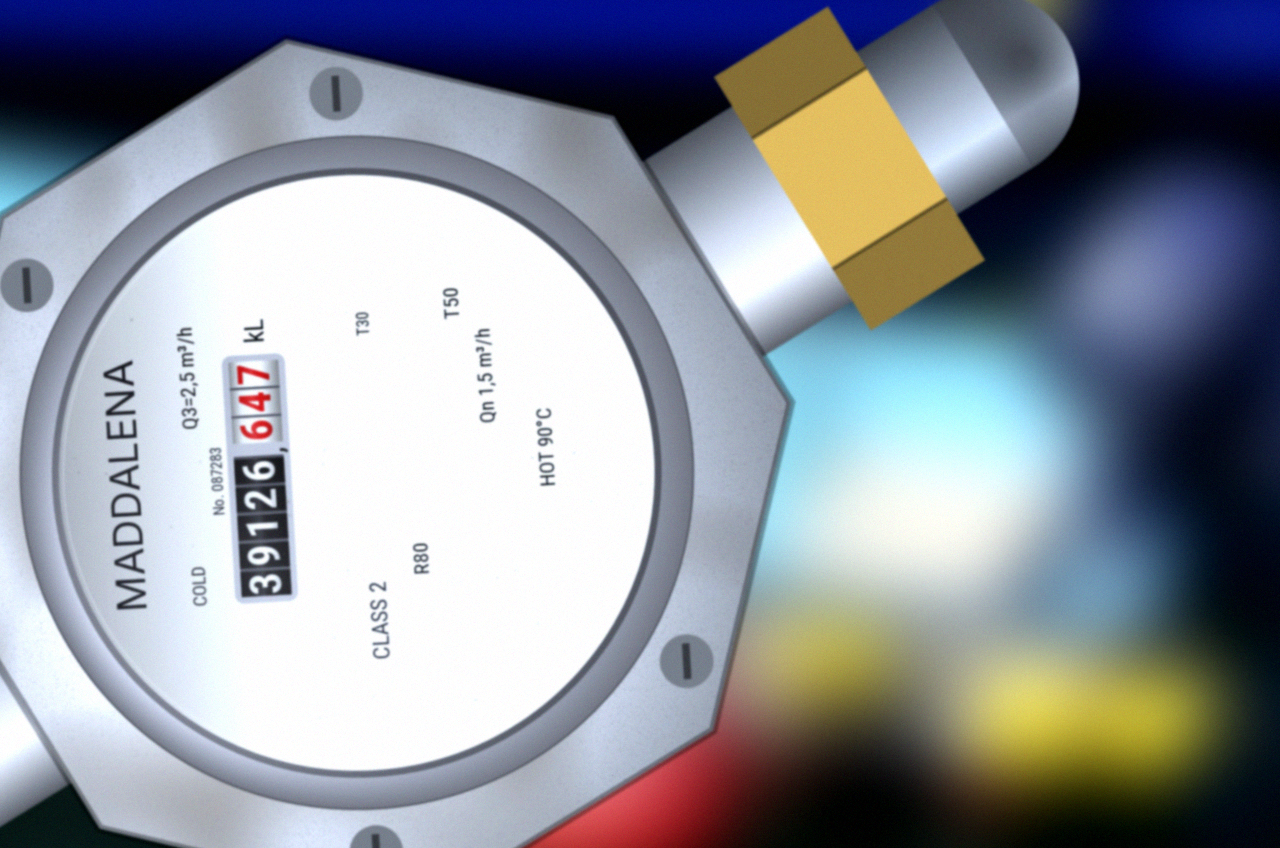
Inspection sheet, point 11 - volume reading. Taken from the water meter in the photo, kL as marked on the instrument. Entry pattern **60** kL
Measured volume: **39126.647** kL
